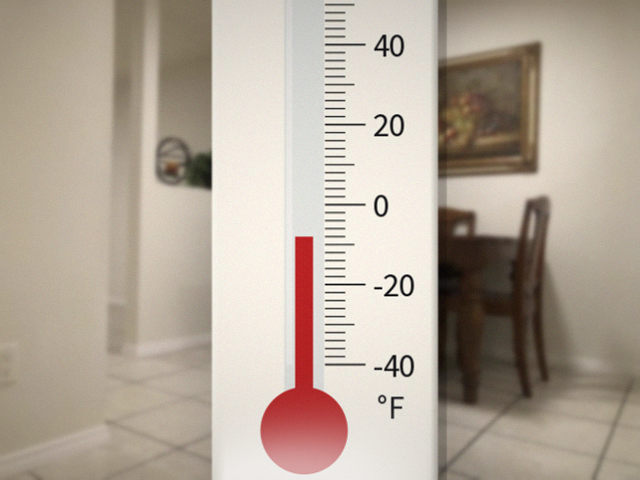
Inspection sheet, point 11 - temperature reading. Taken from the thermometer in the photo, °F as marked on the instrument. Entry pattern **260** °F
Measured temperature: **-8** °F
